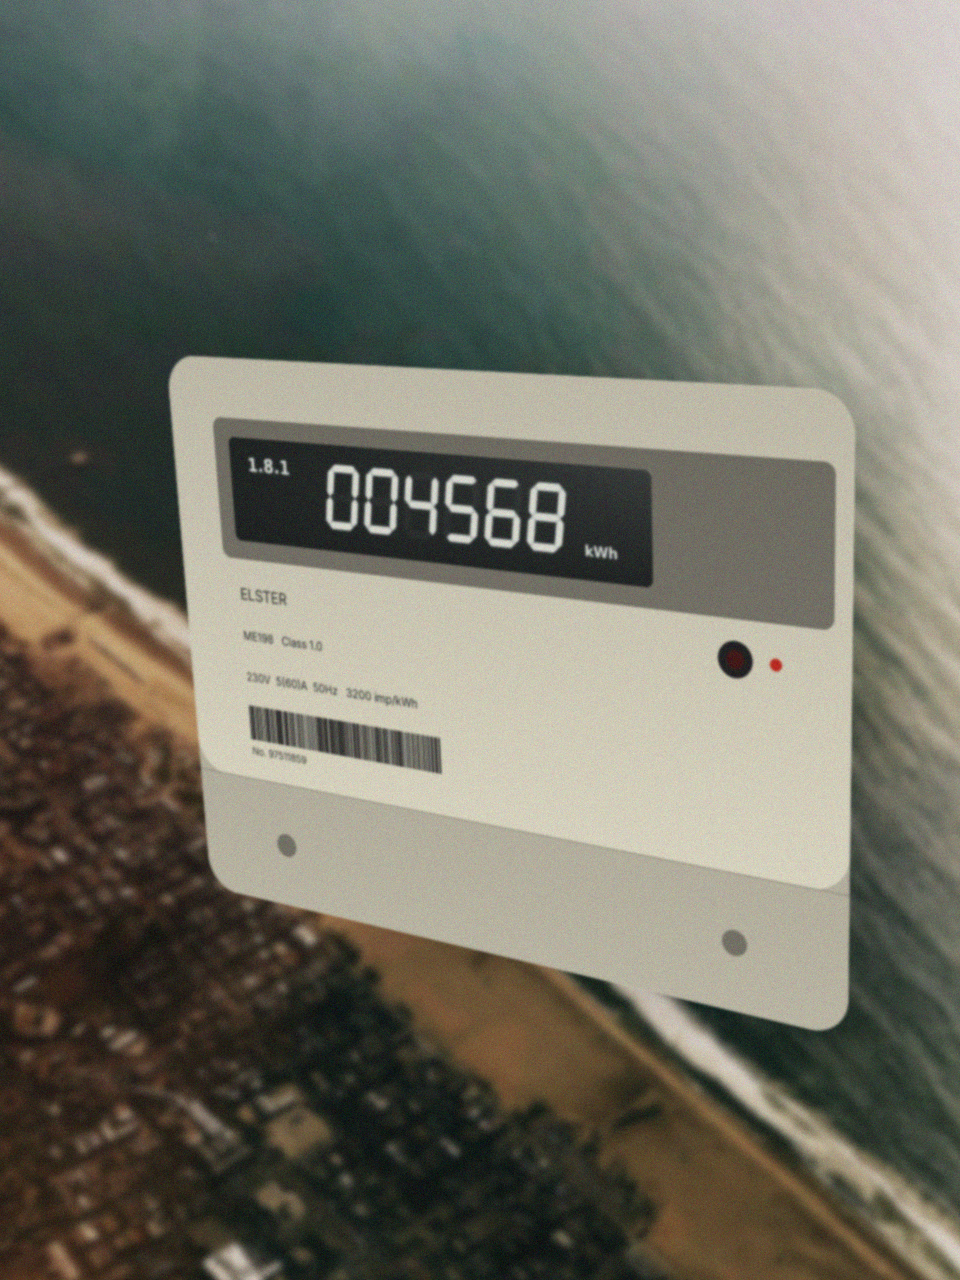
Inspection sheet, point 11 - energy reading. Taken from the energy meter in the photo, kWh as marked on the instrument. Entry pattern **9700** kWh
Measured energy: **4568** kWh
